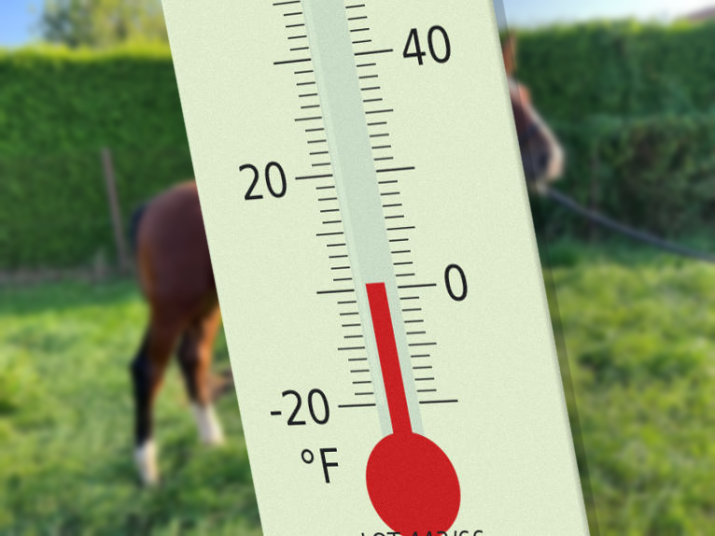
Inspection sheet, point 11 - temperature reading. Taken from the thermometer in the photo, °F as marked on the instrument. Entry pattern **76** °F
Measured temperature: **1** °F
